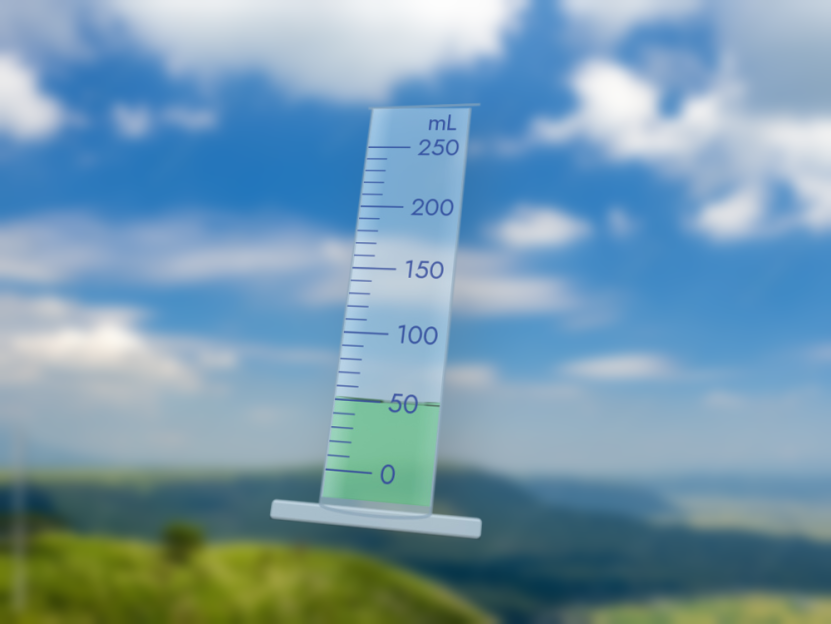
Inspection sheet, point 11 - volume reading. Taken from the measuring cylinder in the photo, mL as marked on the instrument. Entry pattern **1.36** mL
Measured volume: **50** mL
